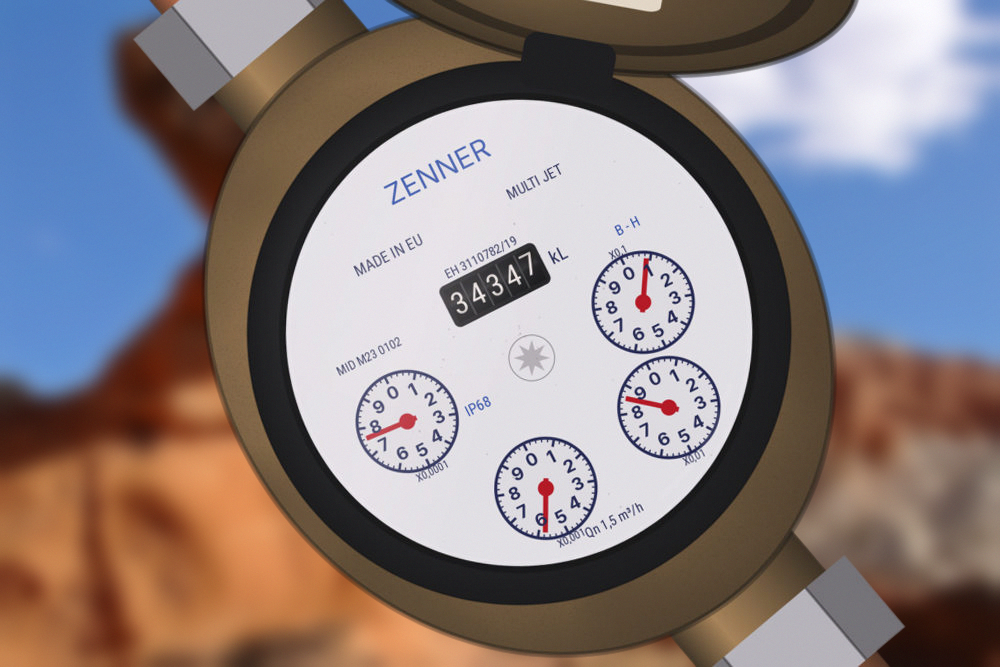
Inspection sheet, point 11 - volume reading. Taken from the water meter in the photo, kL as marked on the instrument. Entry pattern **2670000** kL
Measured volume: **34347.0857** kL
